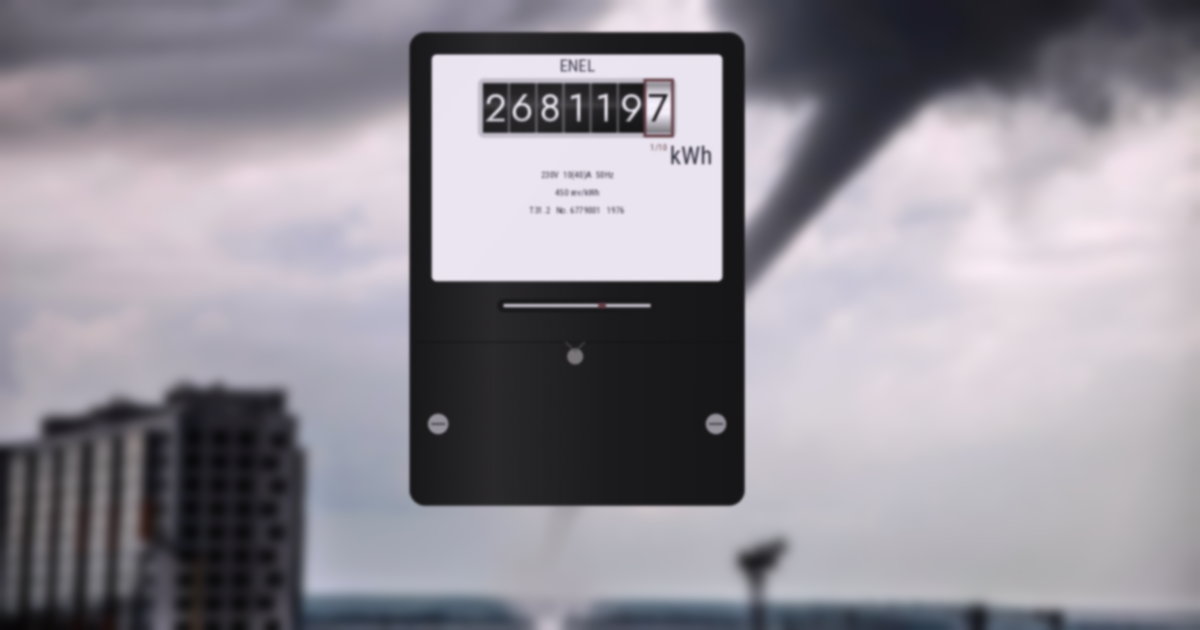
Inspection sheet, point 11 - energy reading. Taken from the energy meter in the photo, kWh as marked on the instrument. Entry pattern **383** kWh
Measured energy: **268119.7** kWh
